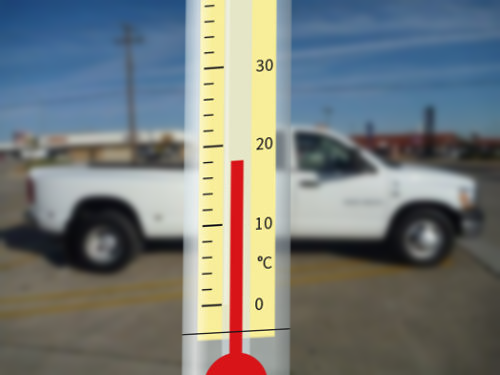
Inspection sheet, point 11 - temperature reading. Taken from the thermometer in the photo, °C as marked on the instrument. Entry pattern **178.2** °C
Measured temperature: **18** °C
